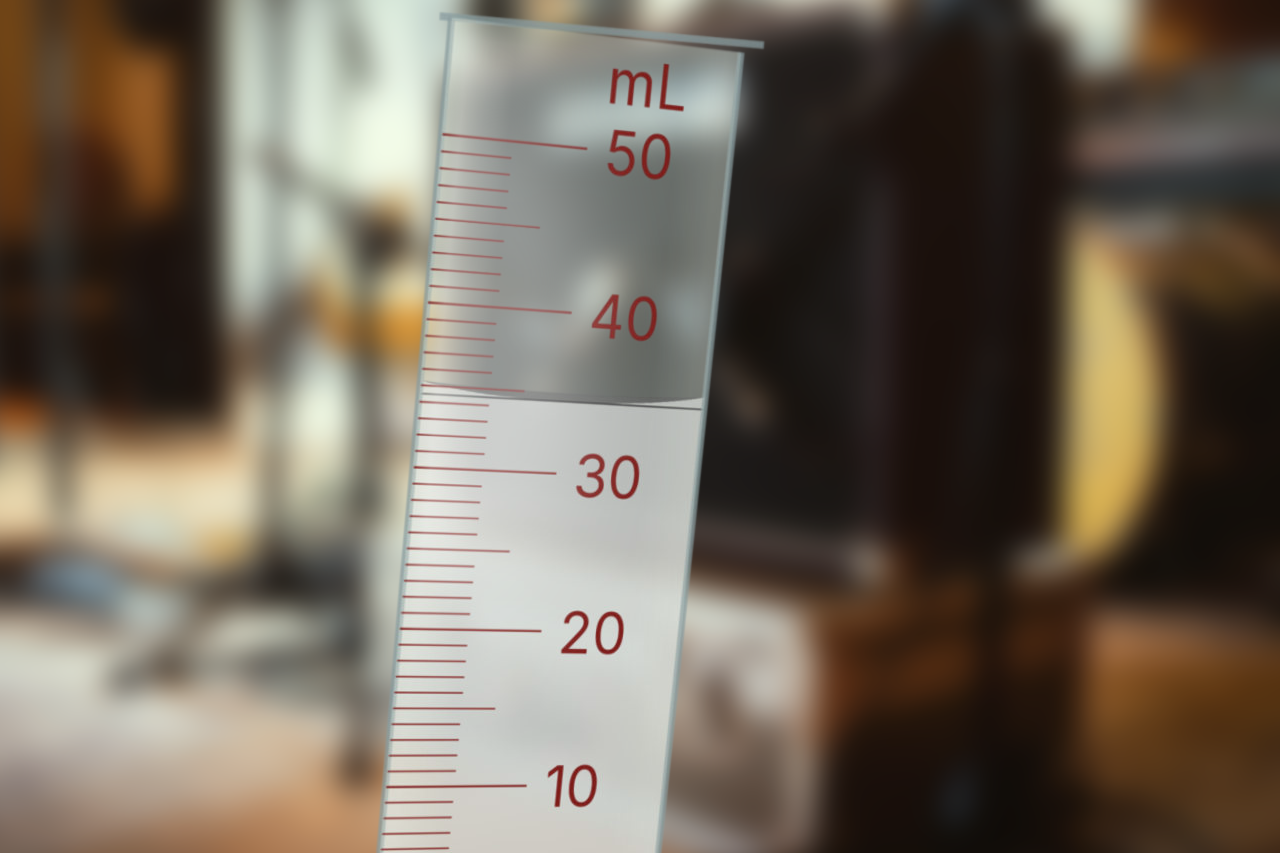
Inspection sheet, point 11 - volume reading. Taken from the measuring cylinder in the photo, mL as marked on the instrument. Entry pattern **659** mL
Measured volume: **34.5** mL
